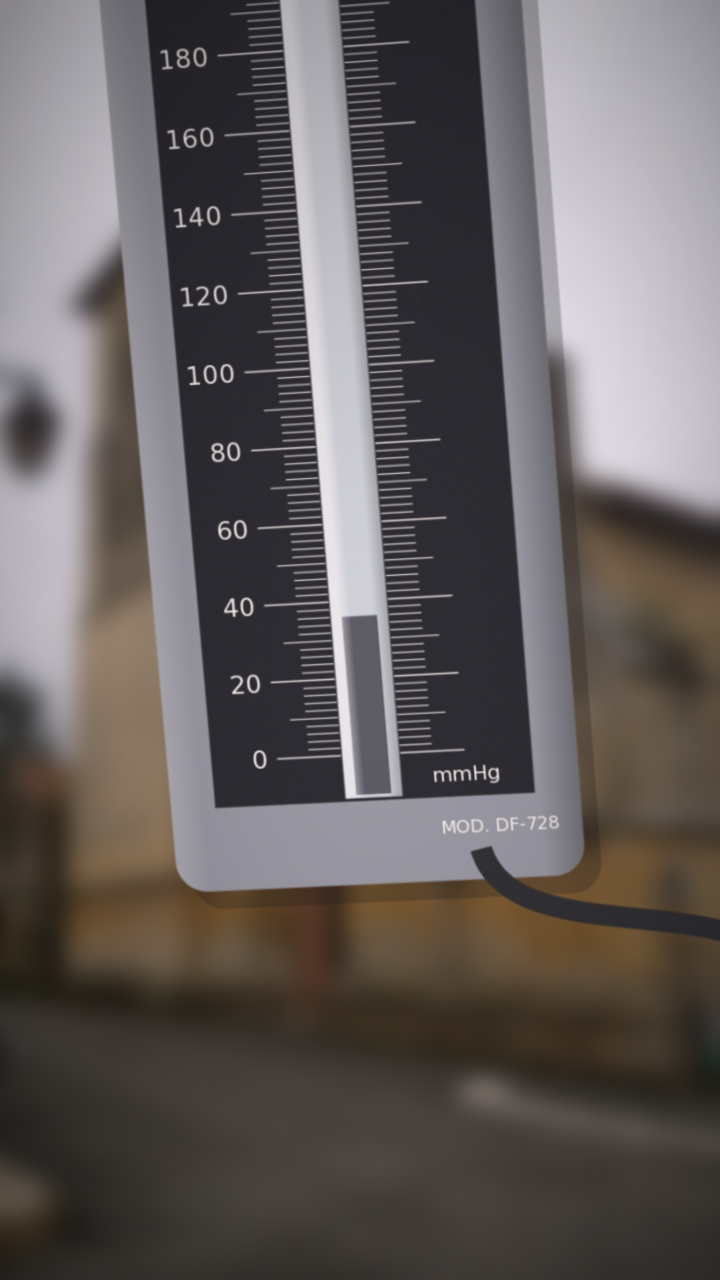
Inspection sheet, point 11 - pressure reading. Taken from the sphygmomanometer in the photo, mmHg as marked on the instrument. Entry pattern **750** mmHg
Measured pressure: **36** mmHg
